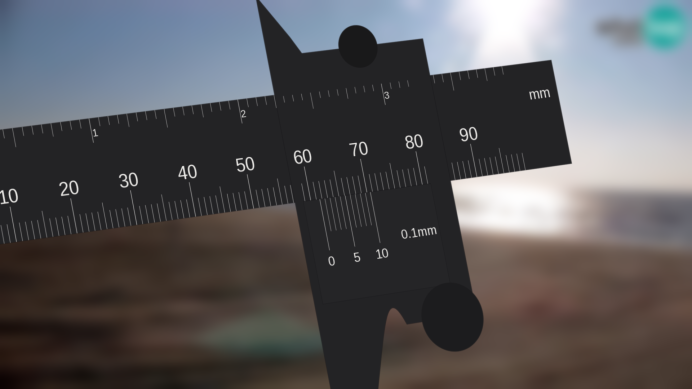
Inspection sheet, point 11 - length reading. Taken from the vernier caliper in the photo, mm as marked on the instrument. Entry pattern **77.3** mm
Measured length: **61.6** mm
